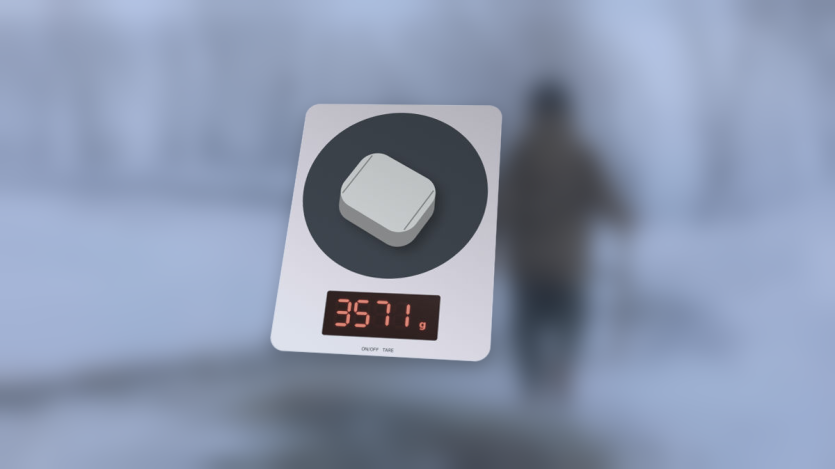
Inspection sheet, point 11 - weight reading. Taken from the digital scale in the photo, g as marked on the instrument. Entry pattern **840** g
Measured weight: **3571** g
